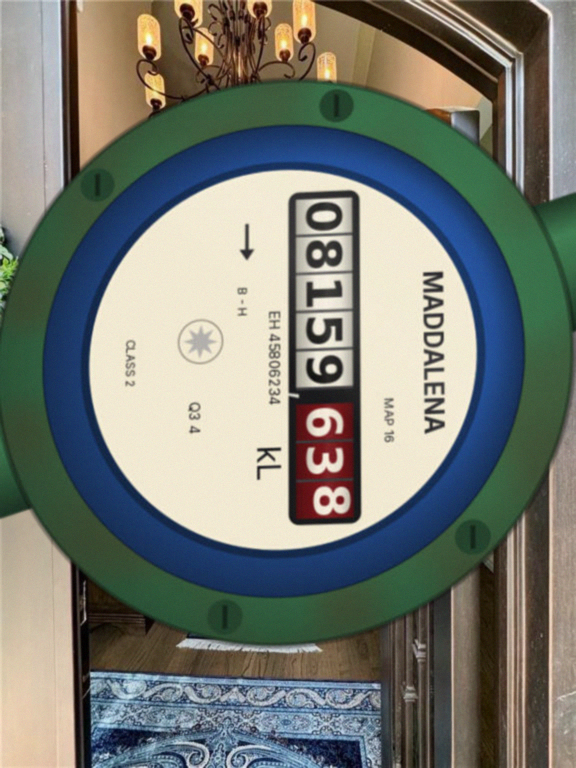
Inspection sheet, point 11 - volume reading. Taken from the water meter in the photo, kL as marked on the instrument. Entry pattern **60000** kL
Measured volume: **8159.638** kL
